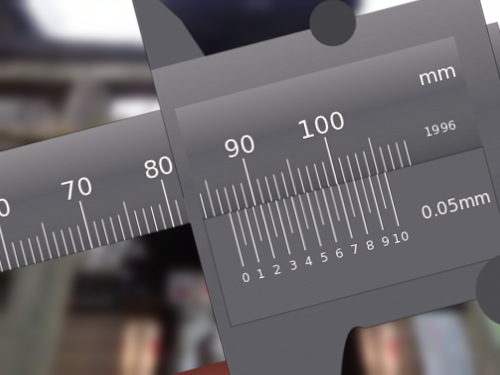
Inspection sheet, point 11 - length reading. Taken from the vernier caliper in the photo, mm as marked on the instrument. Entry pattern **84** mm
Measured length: **86.8** mm
